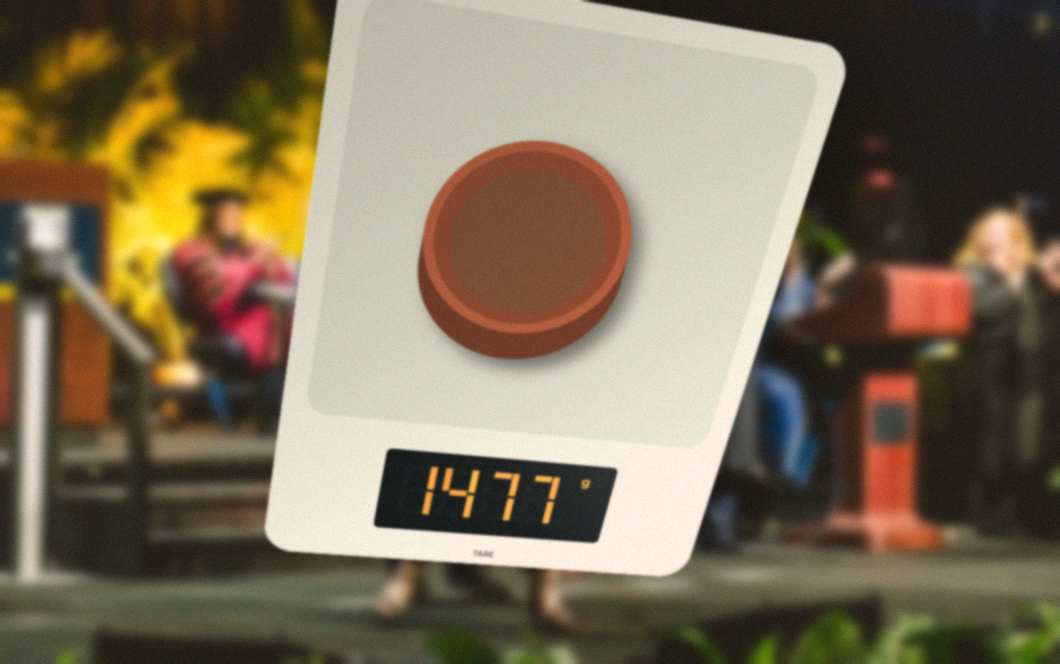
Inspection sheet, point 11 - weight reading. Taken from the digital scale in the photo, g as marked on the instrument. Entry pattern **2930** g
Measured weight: **1477** g
